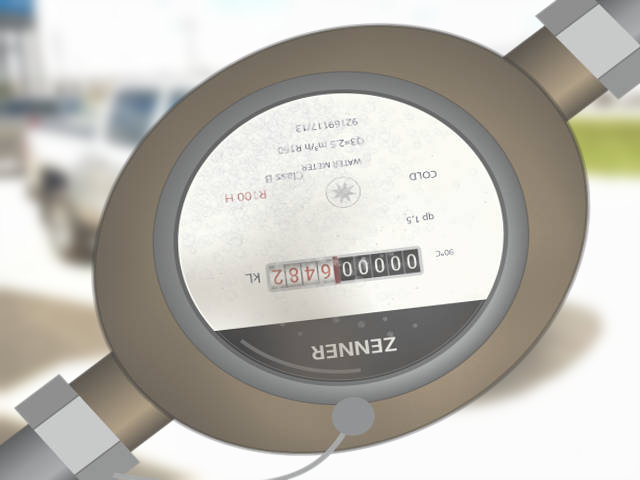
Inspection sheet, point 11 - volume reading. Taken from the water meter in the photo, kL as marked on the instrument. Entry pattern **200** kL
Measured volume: **0.6482** kL
